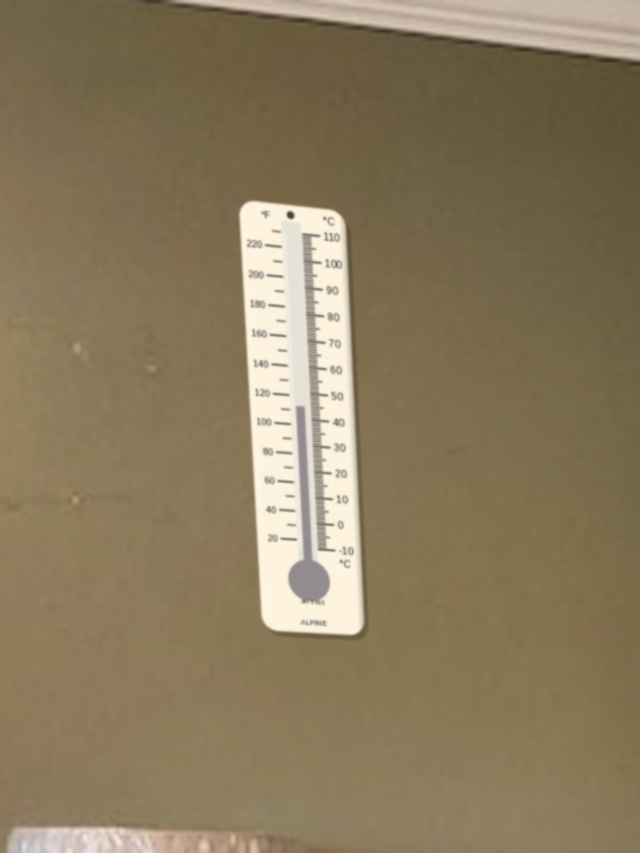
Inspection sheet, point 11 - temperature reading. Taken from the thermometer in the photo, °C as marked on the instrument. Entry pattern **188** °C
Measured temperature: **45** °C
